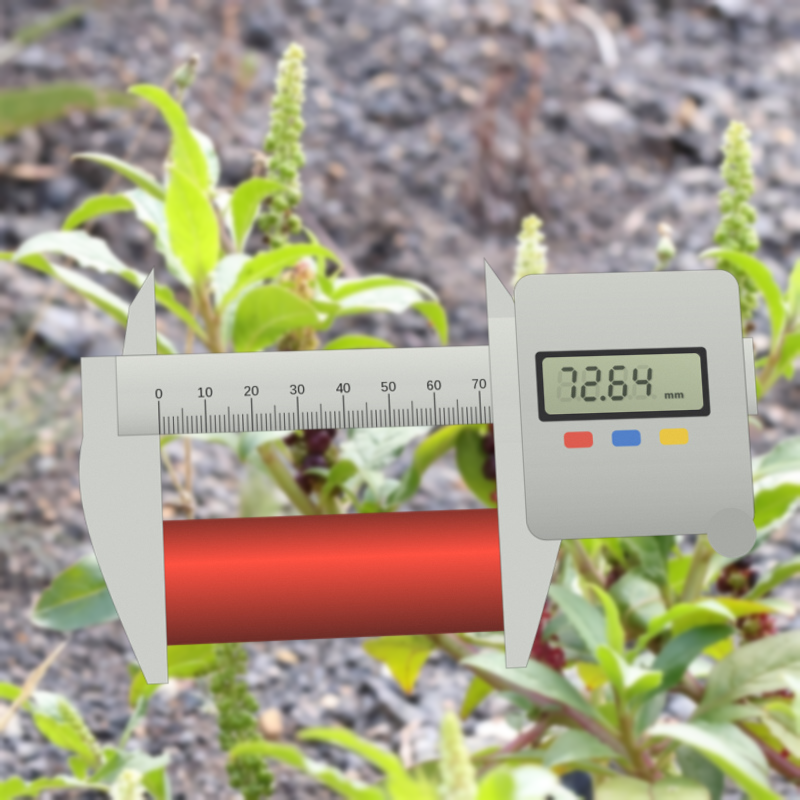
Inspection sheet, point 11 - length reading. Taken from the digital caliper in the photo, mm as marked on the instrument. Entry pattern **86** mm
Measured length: **72.64** mm
